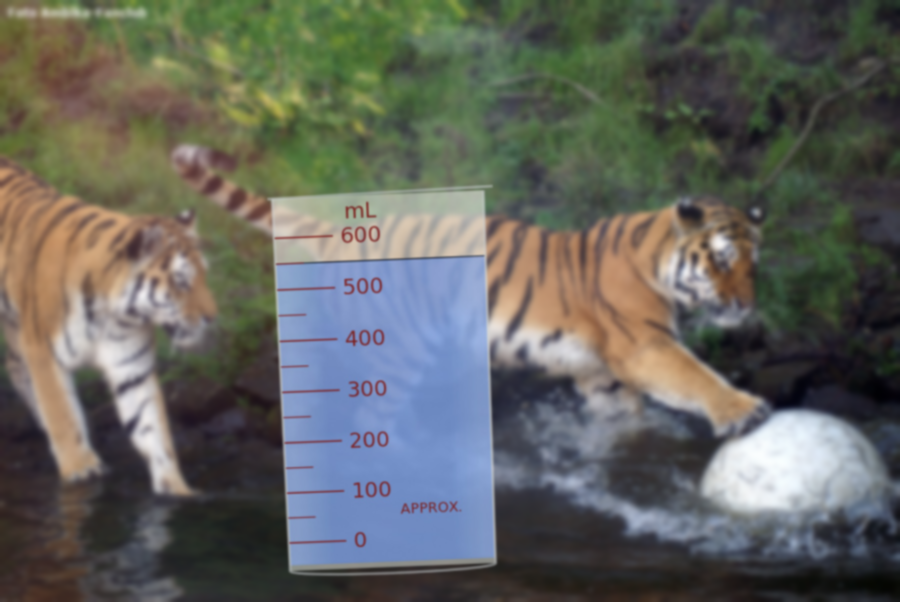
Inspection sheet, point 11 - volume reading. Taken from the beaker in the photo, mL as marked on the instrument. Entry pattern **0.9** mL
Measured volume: **550** mL
